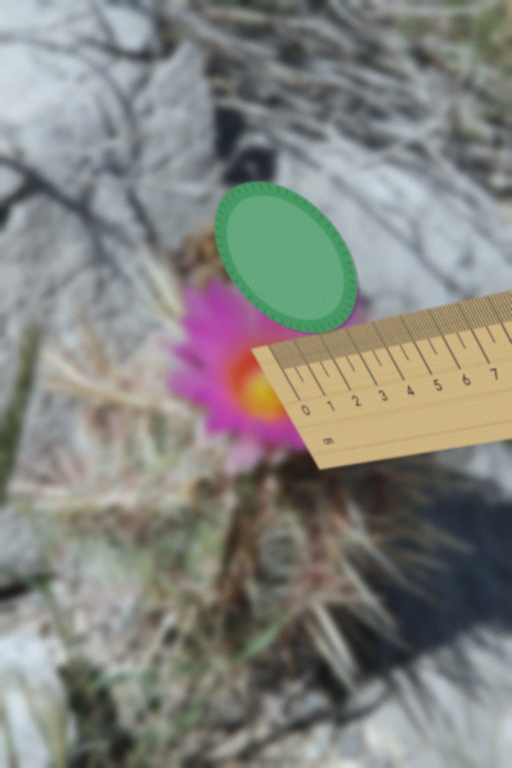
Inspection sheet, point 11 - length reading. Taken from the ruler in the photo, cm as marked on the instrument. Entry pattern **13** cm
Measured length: **4.5** cm
